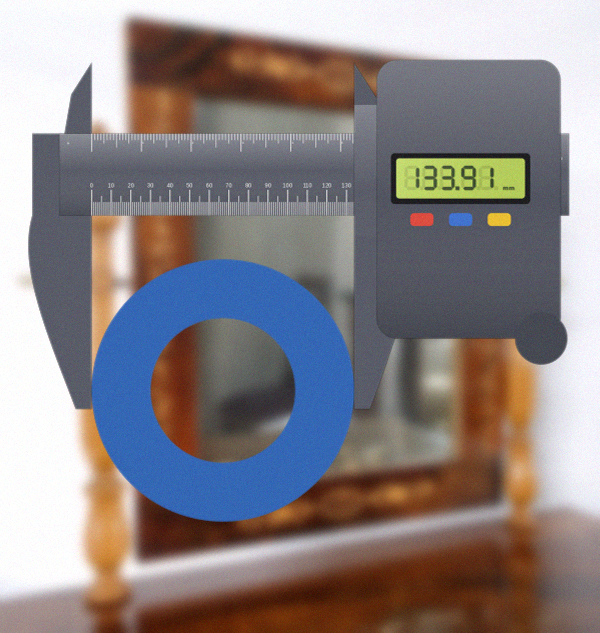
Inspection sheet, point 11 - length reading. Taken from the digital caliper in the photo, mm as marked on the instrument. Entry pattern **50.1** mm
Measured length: **133.91** mm
